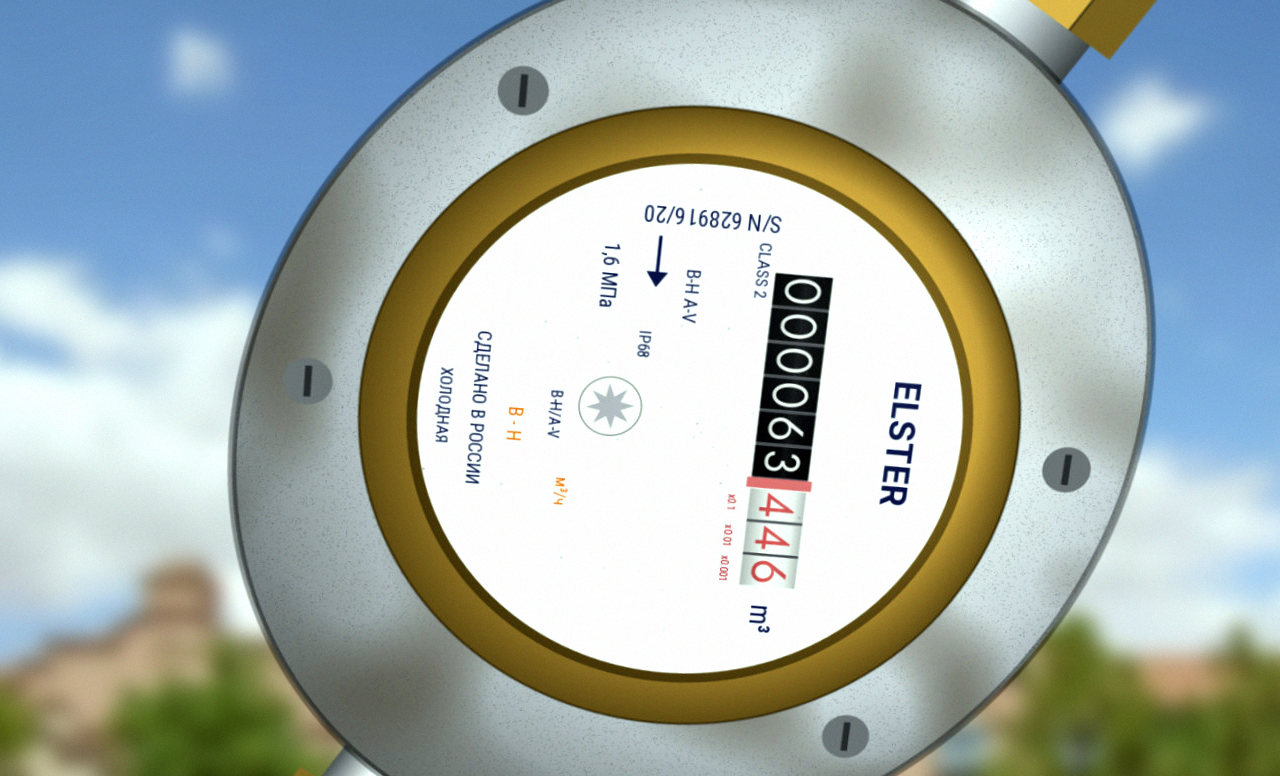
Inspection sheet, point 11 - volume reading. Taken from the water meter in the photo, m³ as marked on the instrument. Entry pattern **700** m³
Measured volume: **63.446** m³
